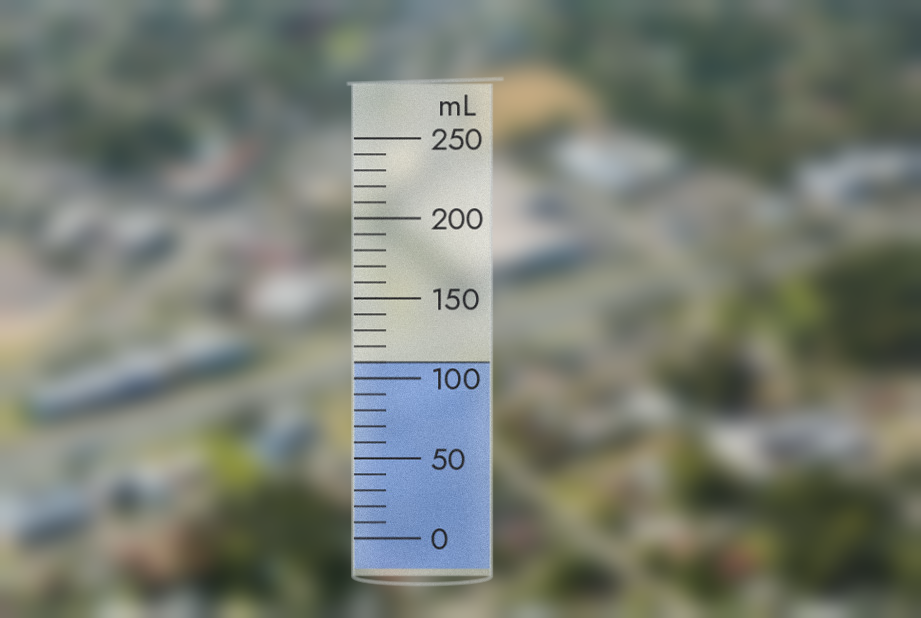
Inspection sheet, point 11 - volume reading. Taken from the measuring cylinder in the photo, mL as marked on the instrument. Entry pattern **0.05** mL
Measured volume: **110** mL
